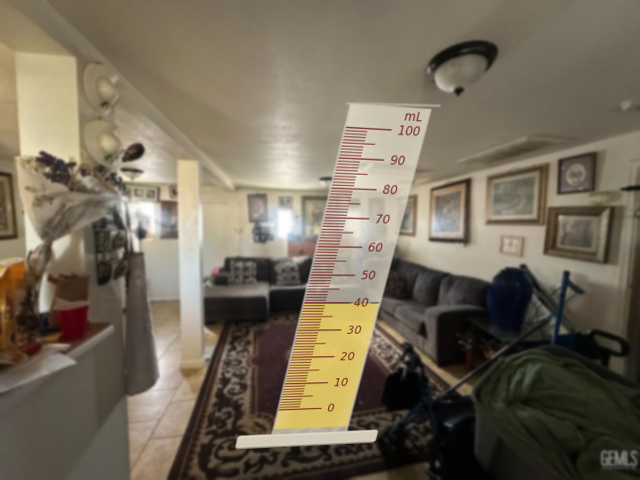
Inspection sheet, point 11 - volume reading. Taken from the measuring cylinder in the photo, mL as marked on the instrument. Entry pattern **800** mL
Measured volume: **40** mL
